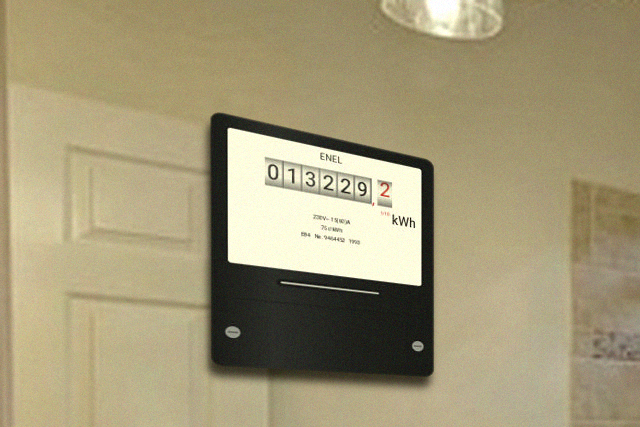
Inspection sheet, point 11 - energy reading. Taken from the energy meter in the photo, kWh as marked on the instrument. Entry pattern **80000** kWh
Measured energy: **13229.2** kWh
